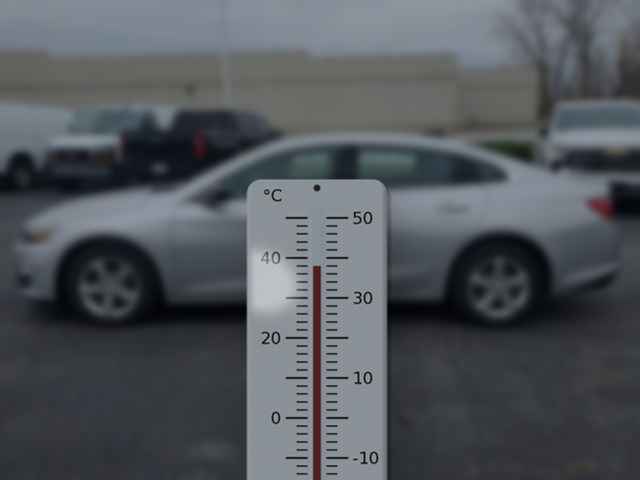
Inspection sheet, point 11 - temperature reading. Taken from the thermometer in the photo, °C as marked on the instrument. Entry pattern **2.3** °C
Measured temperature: **38** °C
